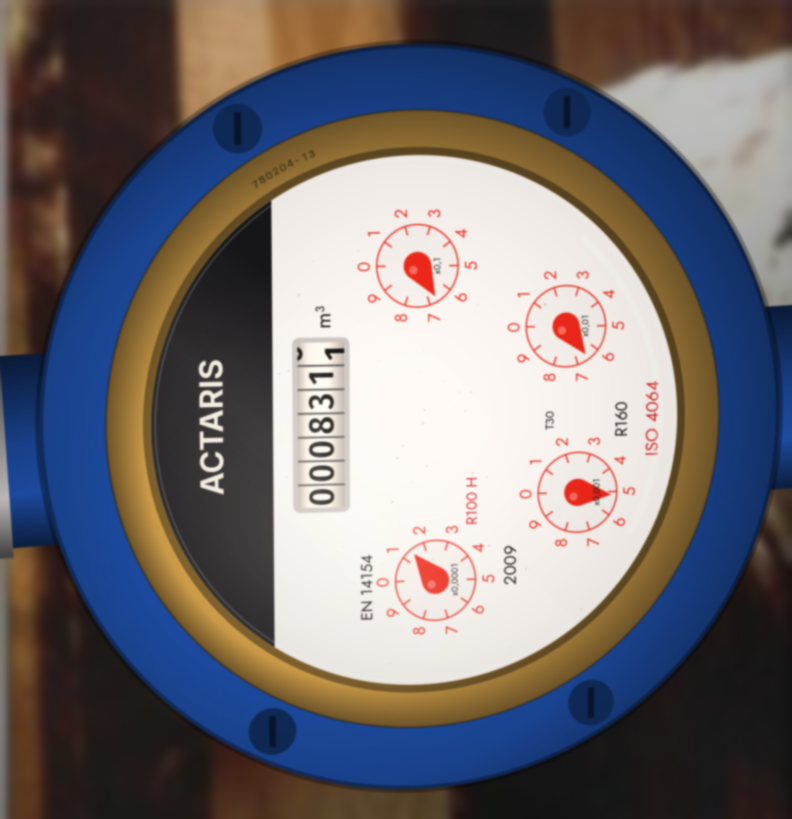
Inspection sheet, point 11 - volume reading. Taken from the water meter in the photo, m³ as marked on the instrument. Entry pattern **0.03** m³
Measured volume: **8310.6651** m³
